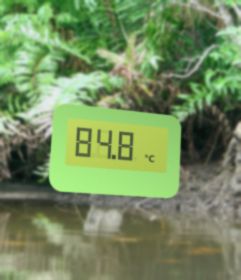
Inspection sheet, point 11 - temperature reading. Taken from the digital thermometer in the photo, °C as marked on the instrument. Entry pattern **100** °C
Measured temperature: **84.8** °C
